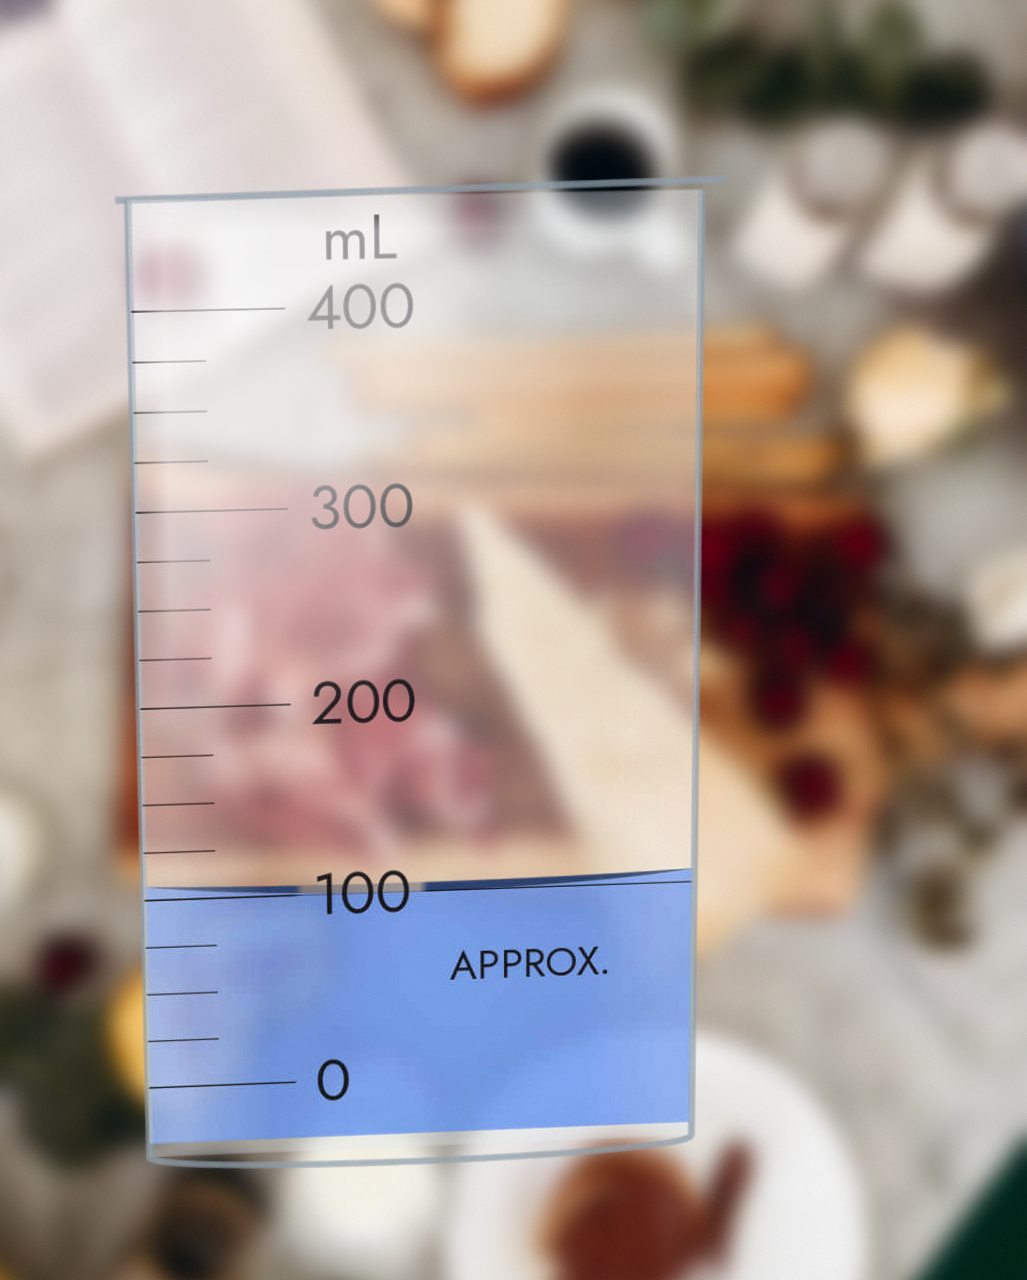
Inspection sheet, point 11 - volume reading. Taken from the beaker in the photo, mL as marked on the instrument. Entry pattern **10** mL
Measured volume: **100** mL
